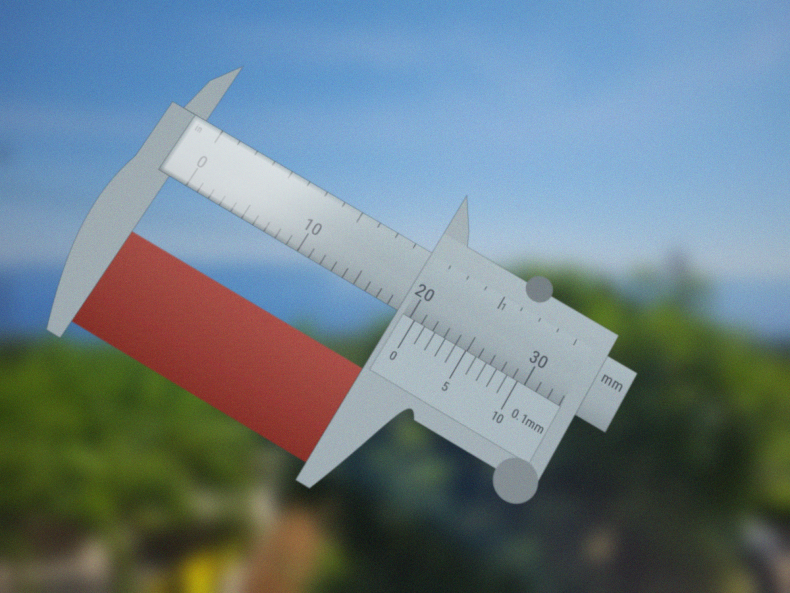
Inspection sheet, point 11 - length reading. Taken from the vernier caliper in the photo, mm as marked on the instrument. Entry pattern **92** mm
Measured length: **20.4** mm
